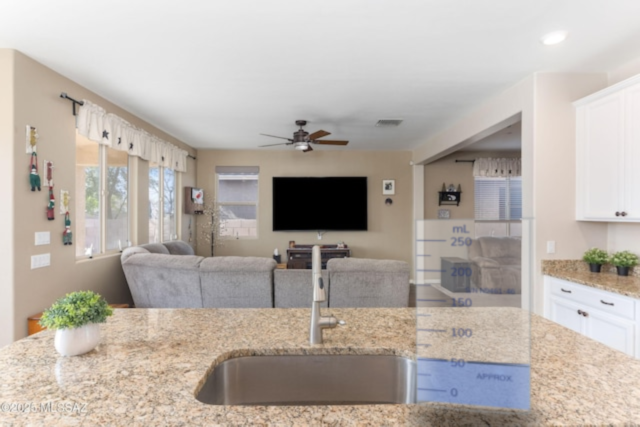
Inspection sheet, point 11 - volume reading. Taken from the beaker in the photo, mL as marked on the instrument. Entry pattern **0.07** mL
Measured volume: **50** mL
